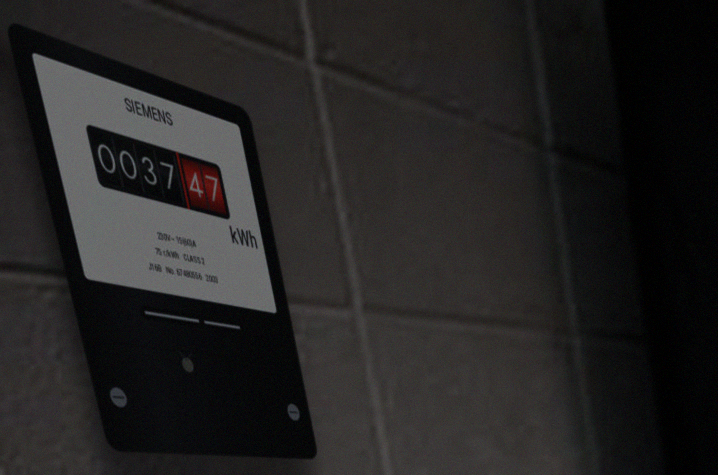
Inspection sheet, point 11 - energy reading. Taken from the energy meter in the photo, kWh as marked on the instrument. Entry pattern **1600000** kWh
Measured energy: **37.47** kWh
